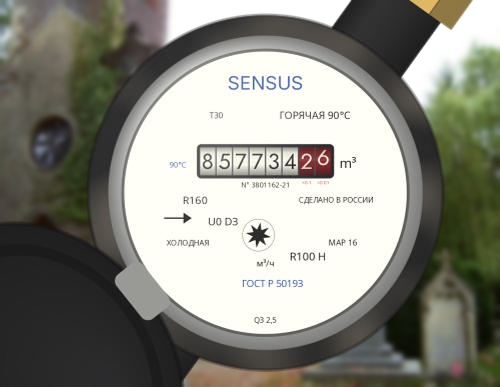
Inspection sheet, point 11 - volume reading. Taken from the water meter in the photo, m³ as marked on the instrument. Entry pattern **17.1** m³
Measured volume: **857734.26** m³
